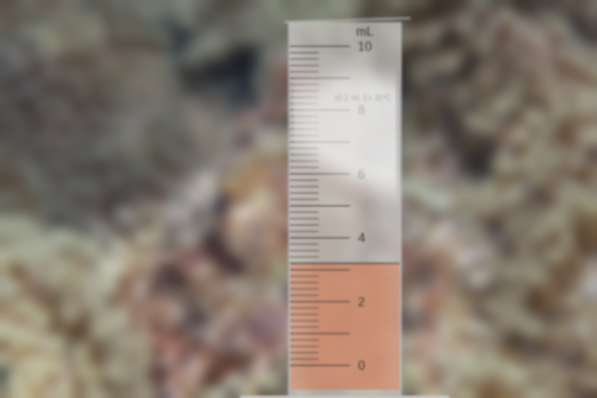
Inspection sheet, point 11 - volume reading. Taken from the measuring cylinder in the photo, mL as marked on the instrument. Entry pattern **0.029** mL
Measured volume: **3.2** mL
